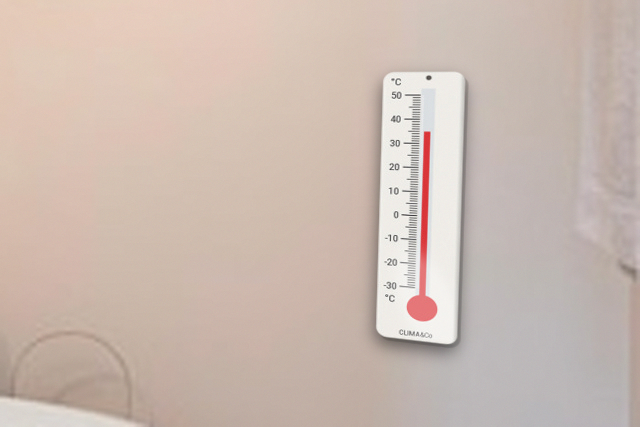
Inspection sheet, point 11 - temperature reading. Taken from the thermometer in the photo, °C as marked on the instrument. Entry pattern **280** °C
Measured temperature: **35** °C
